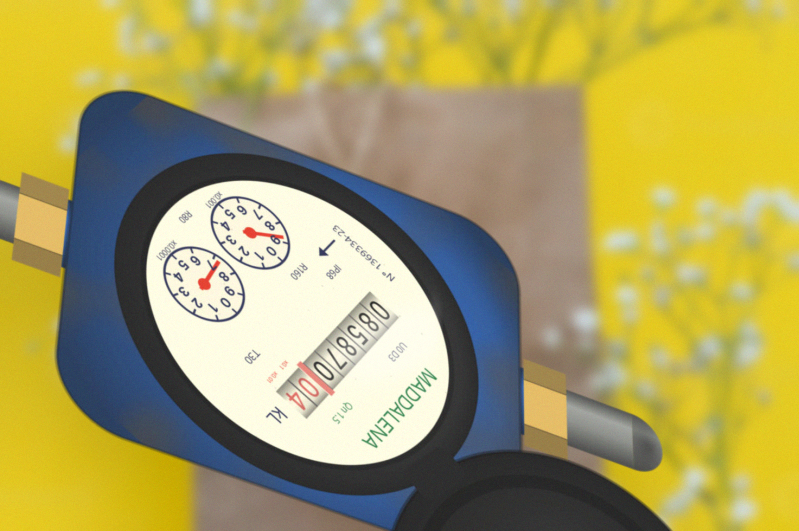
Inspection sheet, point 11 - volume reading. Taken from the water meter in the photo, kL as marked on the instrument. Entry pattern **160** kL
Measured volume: **85870.0487** kL
